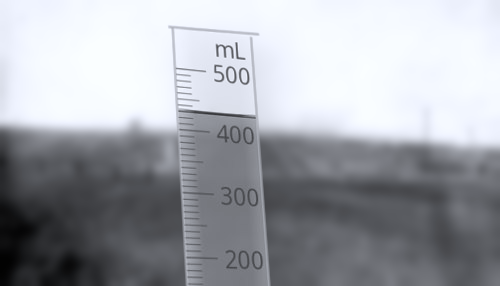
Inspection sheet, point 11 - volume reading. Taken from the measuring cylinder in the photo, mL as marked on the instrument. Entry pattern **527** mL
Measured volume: **430** mL
